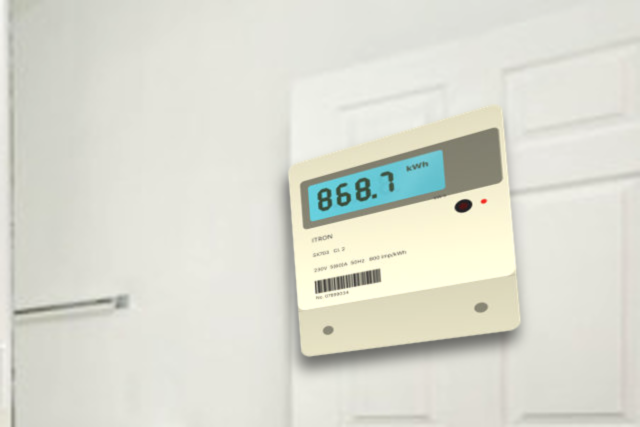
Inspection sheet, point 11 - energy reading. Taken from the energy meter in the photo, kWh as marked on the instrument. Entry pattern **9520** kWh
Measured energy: **868.7** kWh
